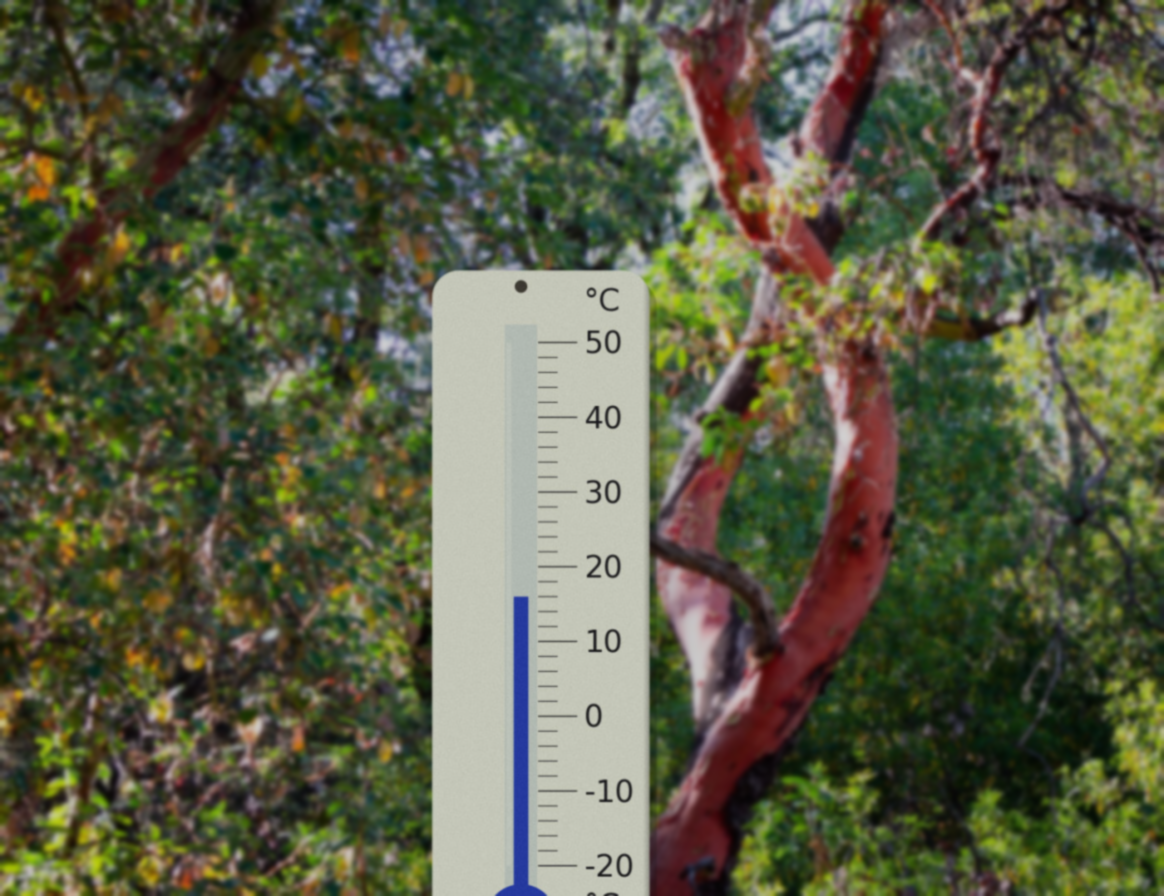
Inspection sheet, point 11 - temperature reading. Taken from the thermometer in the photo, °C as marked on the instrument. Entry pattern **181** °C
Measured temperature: **16** °C
